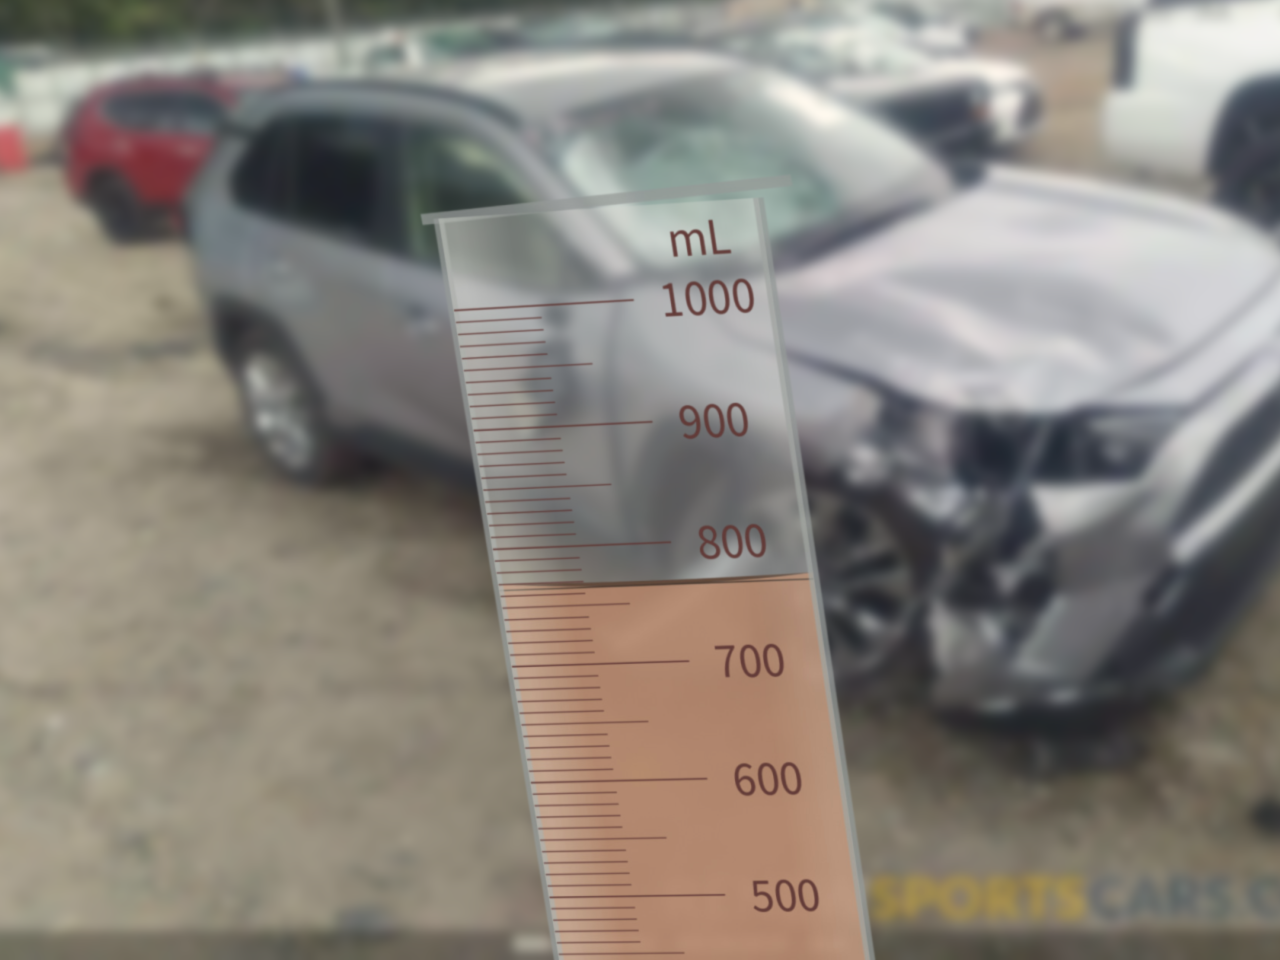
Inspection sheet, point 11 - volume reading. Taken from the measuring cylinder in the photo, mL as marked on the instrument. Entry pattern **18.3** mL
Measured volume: **765** mL
